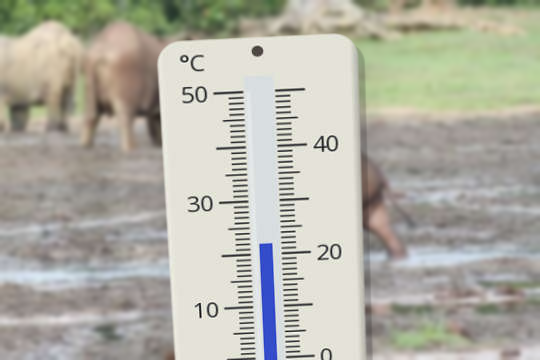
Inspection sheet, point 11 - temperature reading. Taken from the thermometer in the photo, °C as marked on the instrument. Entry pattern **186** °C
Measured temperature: **22** °C
